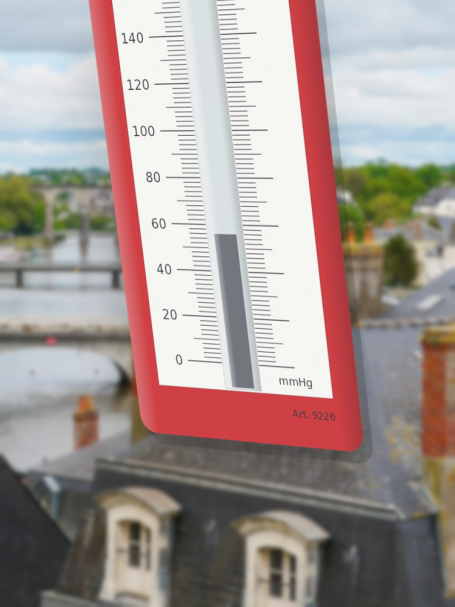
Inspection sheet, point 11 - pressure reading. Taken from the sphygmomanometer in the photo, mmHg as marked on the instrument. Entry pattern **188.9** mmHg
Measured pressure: **56** mmHg
